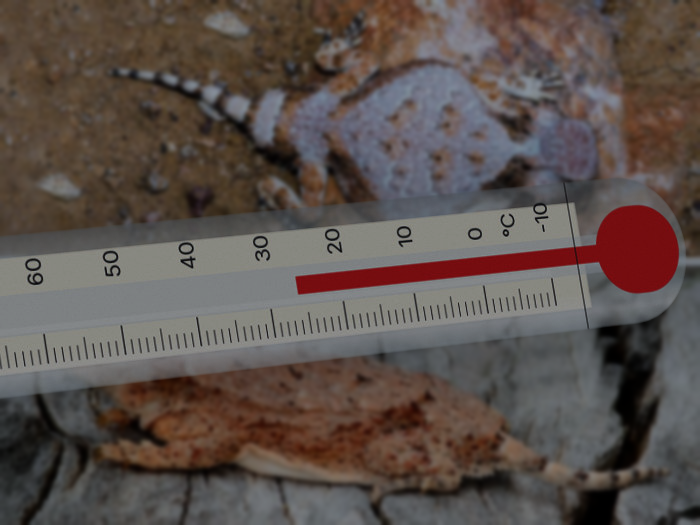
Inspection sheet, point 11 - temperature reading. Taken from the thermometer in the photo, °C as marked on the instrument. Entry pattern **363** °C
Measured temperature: **26** °C
